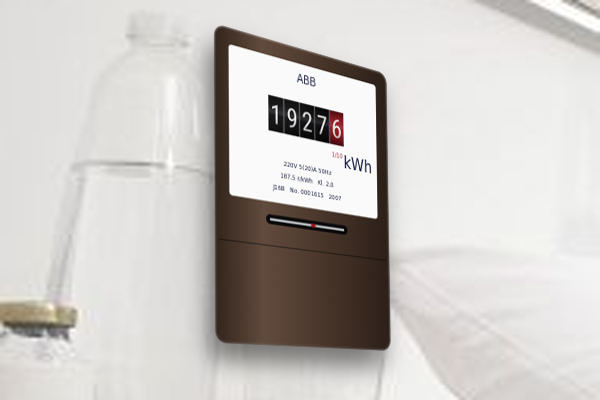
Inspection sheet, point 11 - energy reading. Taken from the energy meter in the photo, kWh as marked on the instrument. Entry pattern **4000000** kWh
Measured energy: **1927.6** kWh
